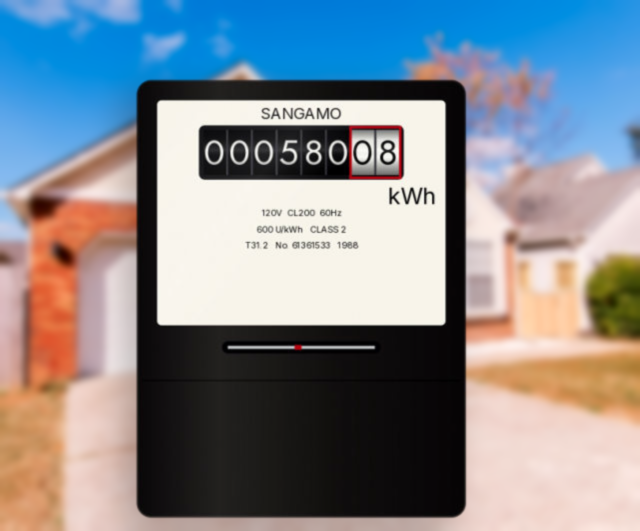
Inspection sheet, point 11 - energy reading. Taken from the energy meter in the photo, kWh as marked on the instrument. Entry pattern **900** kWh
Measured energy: **580.08** kWh
